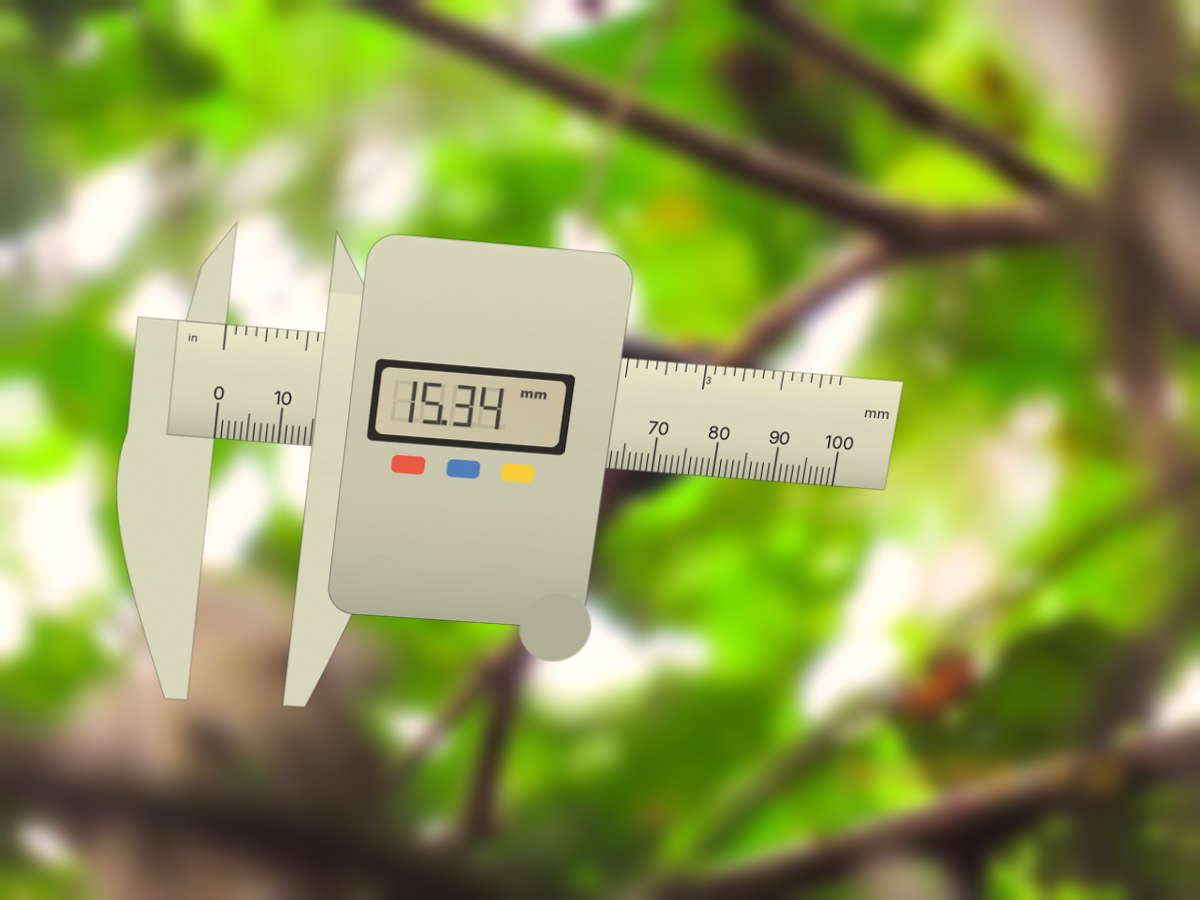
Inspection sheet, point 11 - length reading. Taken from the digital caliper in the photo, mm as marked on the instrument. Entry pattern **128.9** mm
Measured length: **15.34** mm
